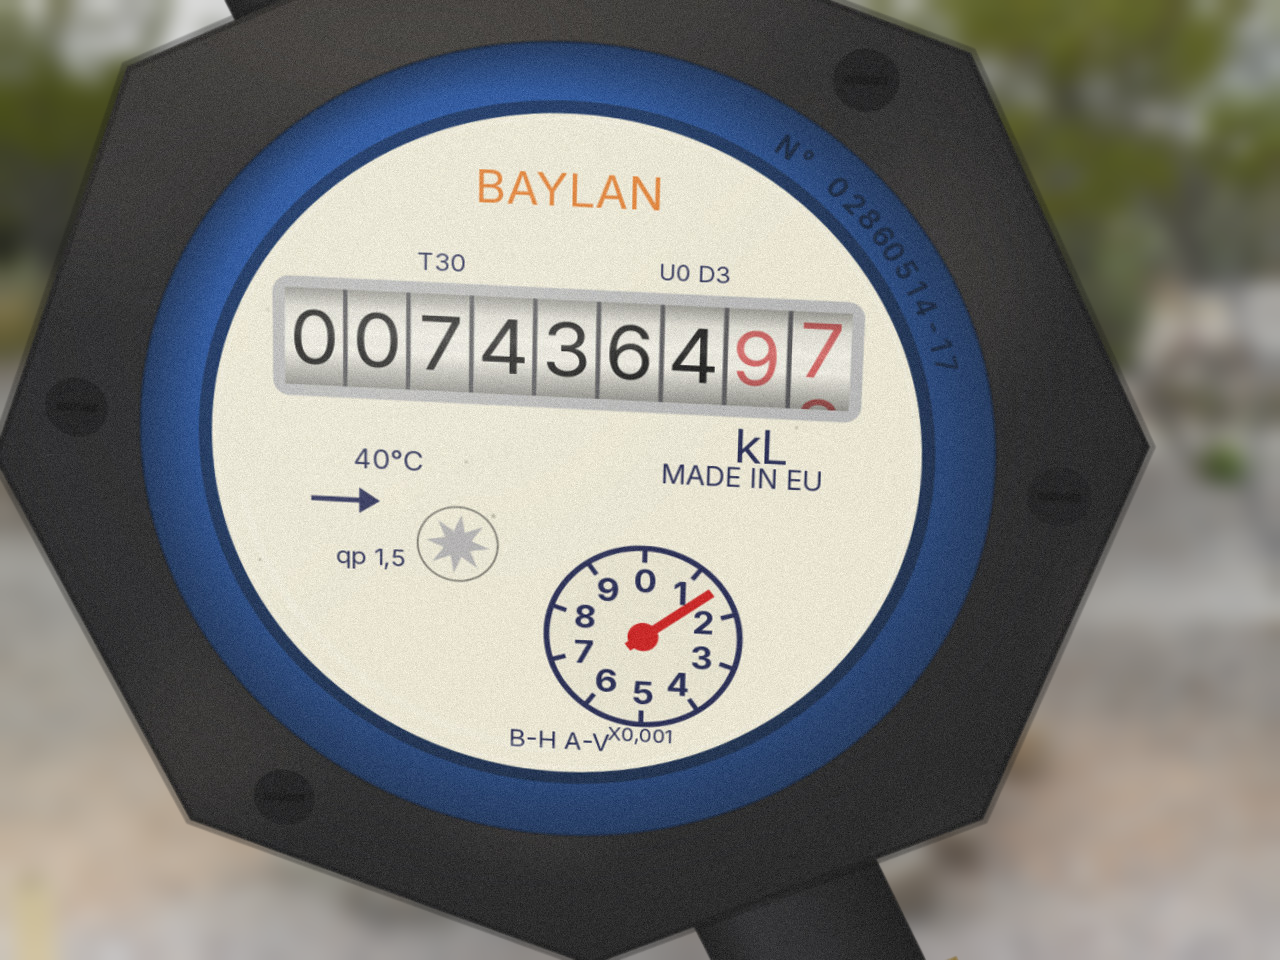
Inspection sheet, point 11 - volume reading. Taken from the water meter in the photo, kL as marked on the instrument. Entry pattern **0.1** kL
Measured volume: **74364.971** kL
